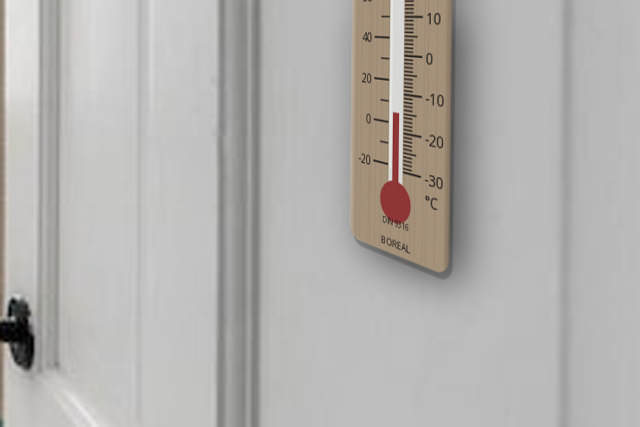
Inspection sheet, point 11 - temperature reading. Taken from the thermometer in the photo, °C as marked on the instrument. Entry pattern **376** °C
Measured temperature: **-15** °C
